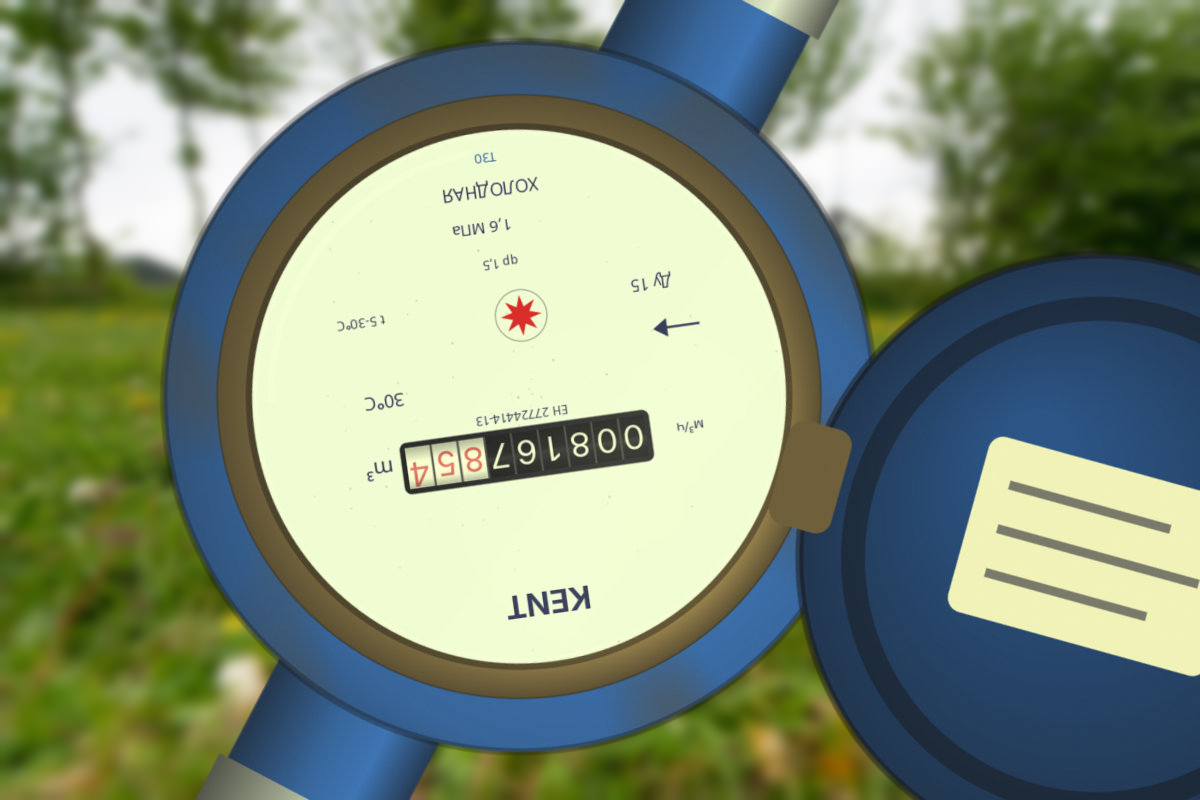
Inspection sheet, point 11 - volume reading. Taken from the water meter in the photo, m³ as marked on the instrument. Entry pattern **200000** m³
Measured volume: **8167.854** m³
